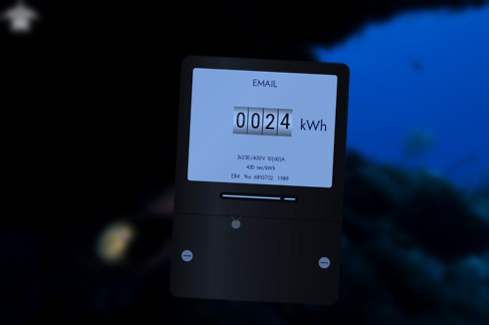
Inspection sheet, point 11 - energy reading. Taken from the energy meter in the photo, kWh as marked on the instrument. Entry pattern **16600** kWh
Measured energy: **24** kWh
